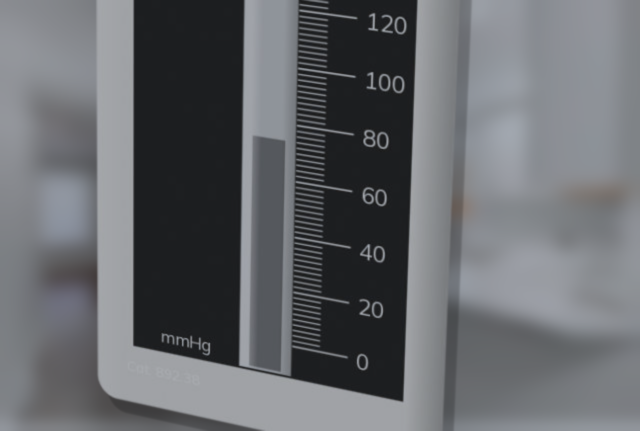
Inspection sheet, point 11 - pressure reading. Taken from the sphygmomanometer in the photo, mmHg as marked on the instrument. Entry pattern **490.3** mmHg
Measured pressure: **74** mmHg
